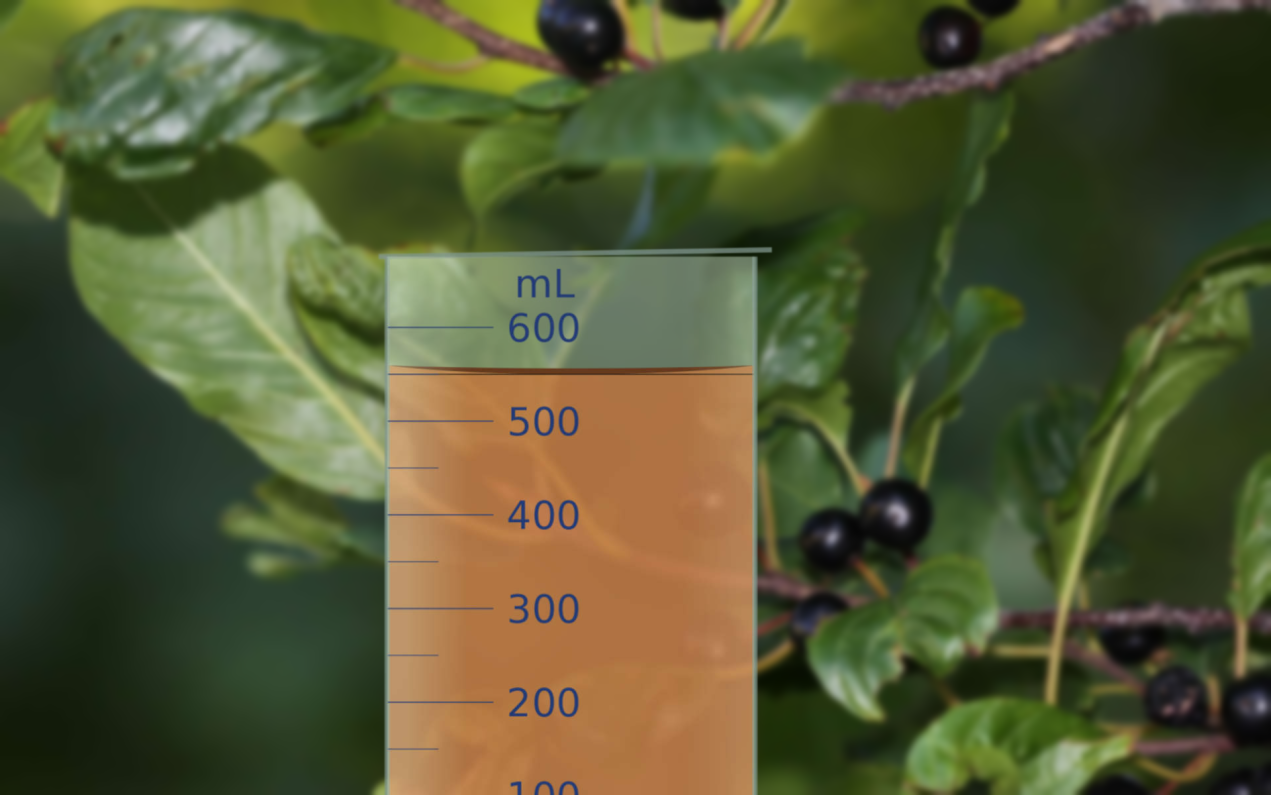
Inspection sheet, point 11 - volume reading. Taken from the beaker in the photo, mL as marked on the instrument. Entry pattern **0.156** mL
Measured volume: **550** mL
